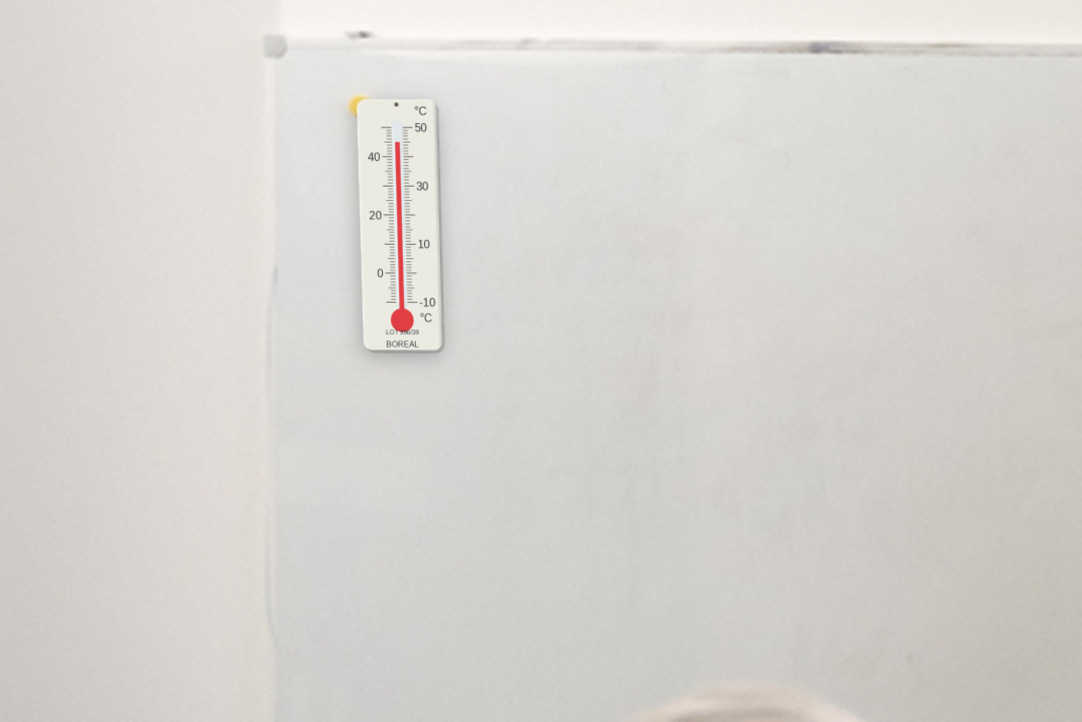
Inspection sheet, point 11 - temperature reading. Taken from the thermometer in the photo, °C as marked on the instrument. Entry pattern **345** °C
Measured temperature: **45** °C
